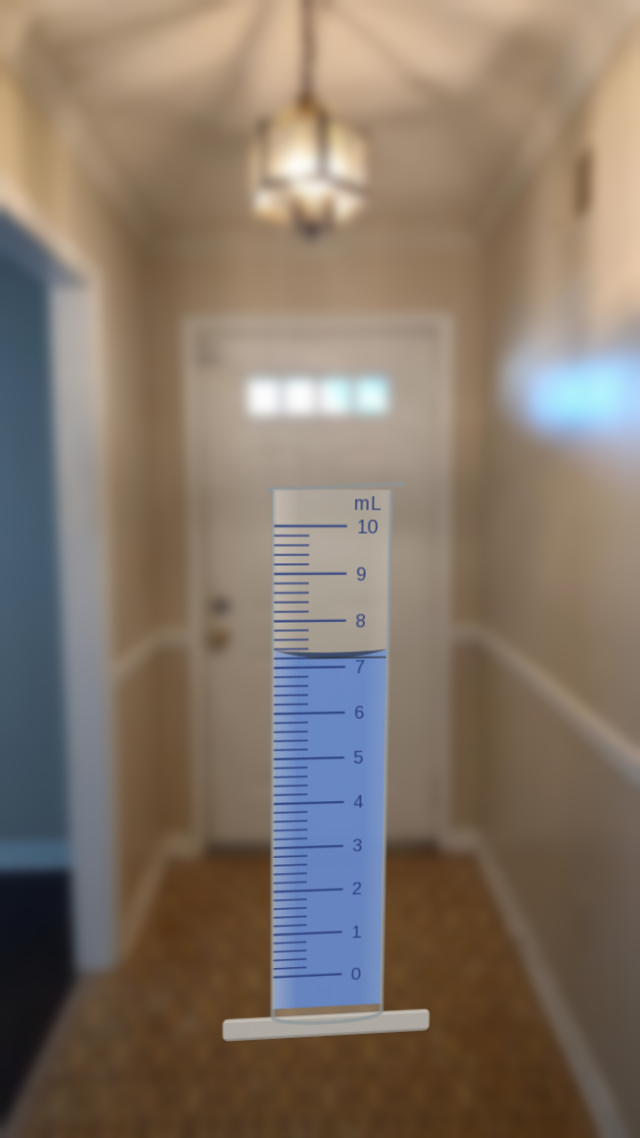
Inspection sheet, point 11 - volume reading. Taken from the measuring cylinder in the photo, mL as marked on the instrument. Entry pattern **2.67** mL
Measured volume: **7.2** mL
